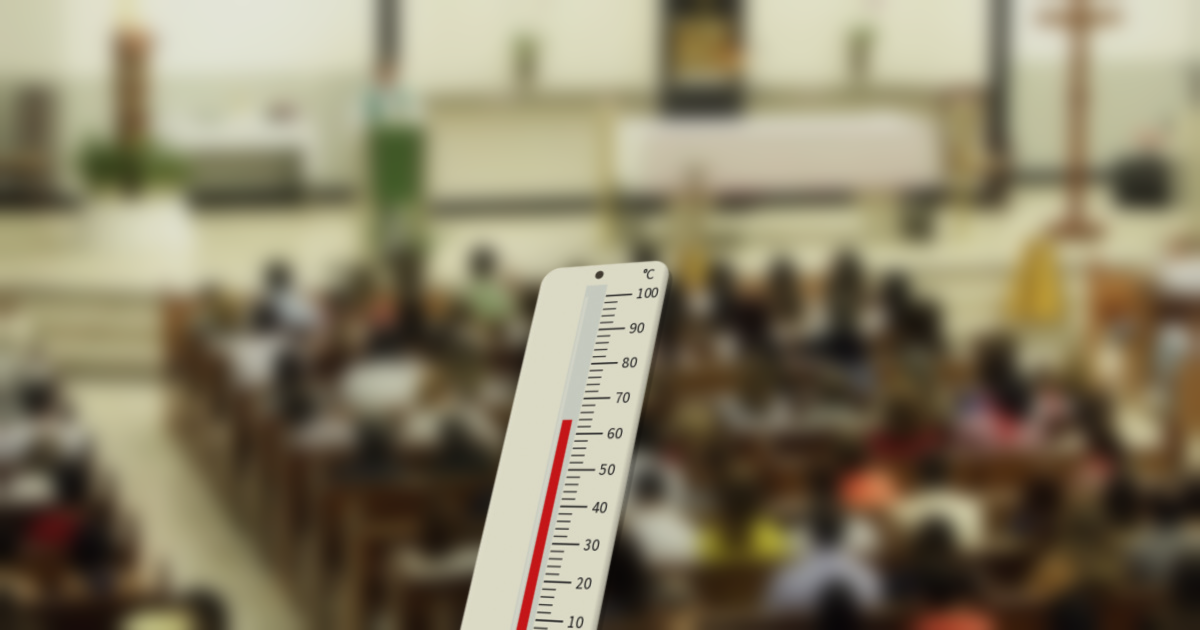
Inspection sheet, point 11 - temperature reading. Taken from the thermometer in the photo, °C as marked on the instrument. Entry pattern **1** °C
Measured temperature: **64** °C
